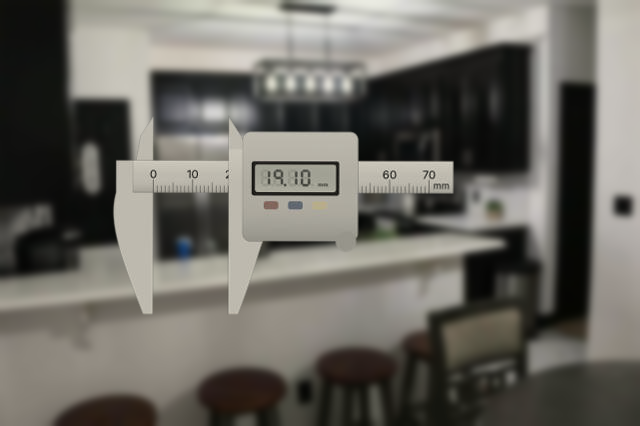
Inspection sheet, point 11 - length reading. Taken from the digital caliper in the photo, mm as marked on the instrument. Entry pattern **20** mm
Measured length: **19.10** mm
